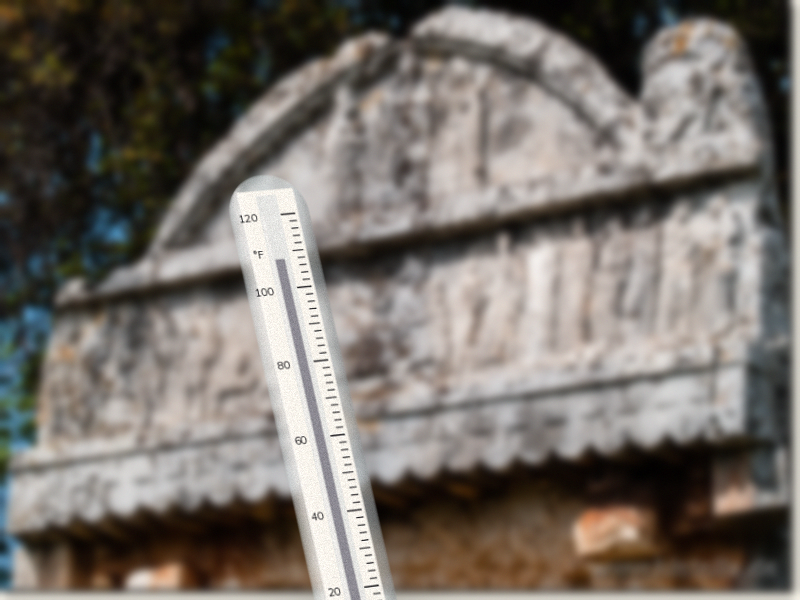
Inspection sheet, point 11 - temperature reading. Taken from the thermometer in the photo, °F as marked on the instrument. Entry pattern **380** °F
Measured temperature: **108** °F
